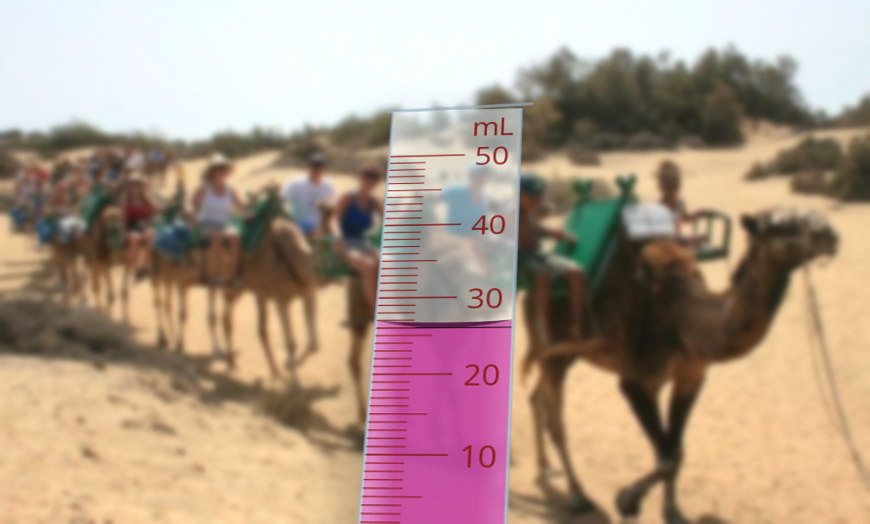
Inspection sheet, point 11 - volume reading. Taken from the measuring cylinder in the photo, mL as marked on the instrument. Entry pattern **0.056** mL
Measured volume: **26** mL
